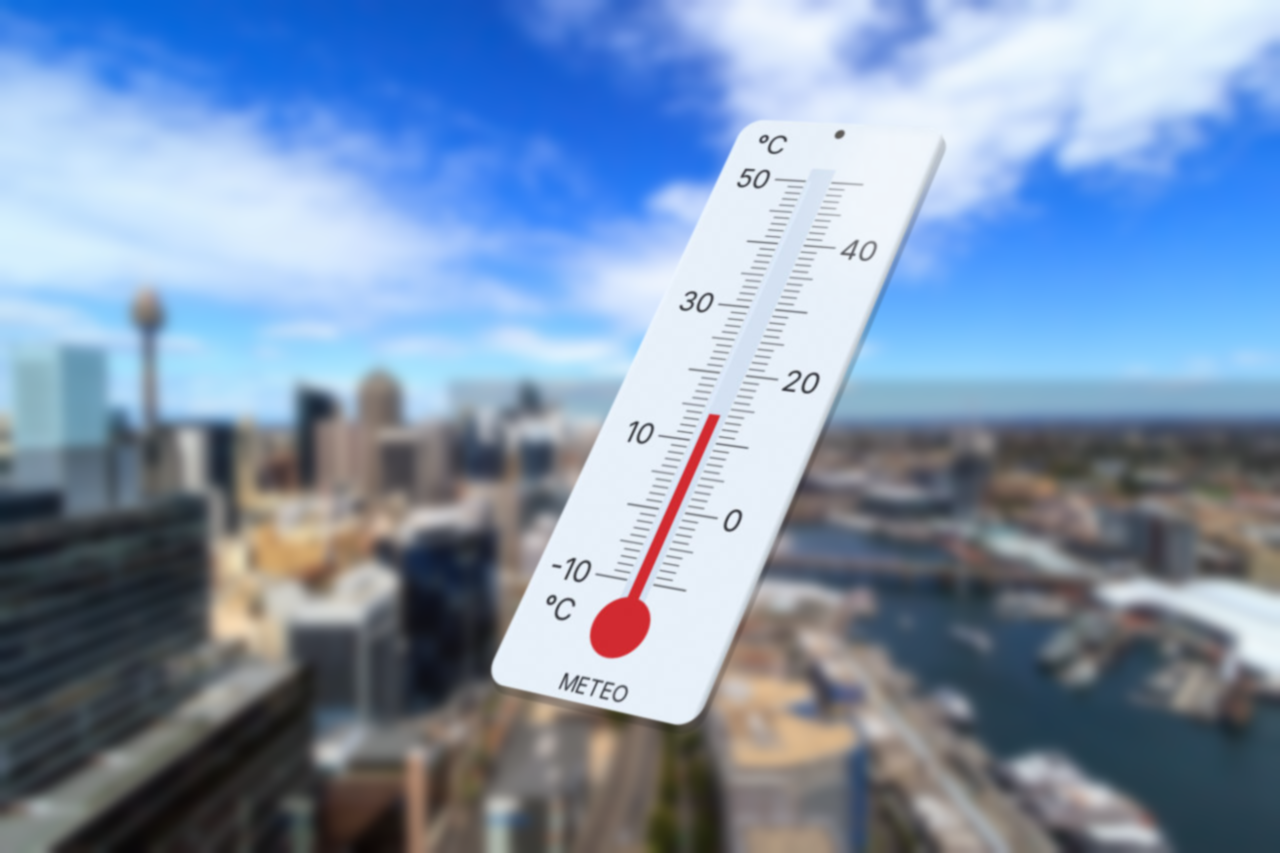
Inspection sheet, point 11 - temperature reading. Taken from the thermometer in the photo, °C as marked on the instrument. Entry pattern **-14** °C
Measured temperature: **14** °C
